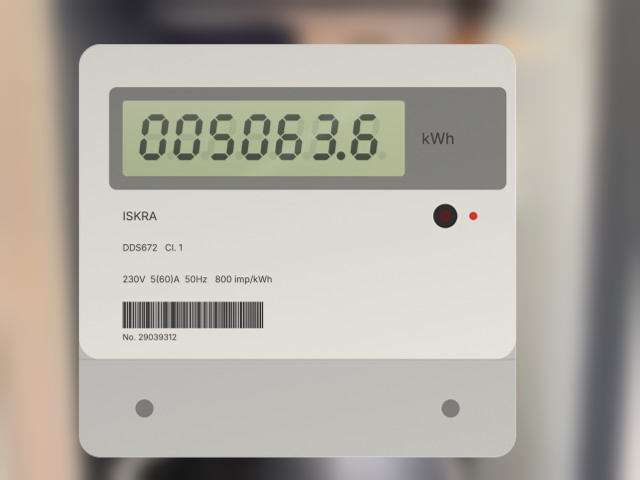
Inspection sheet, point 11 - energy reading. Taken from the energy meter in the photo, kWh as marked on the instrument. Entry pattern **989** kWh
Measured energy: **5063.6** kWh
